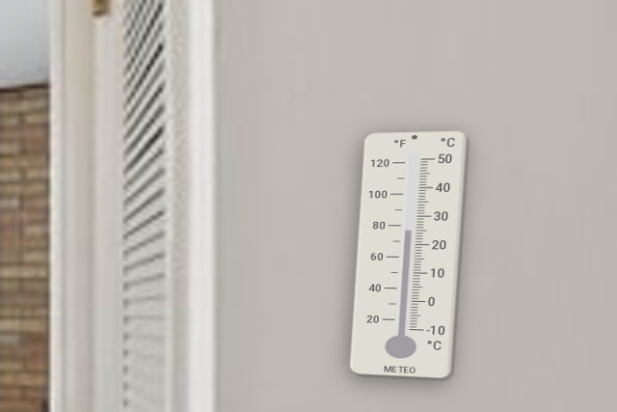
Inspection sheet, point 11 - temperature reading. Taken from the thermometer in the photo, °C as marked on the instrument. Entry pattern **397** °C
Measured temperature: **25** °C
